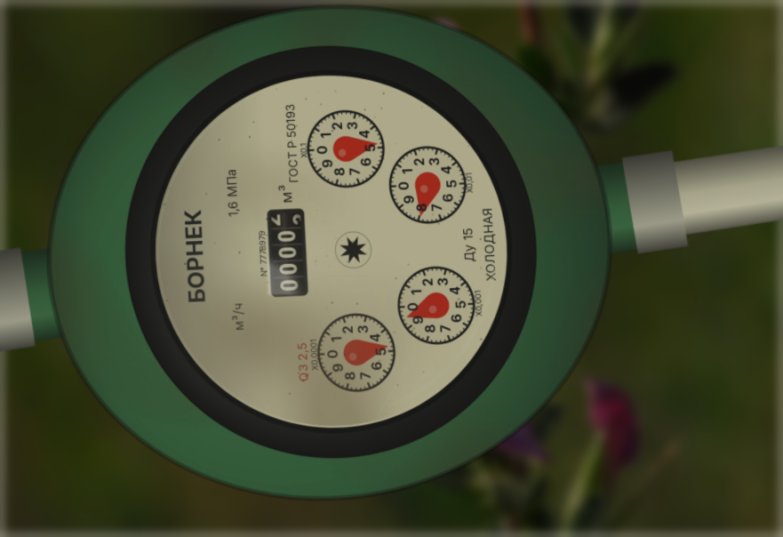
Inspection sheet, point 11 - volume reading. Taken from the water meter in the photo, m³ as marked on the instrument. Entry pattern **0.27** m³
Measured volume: **2.4794** m³
